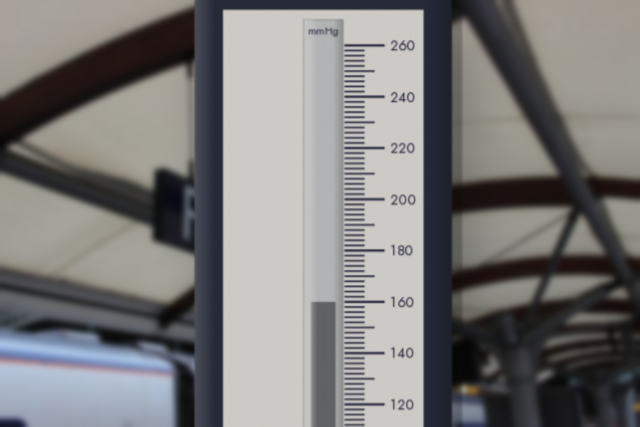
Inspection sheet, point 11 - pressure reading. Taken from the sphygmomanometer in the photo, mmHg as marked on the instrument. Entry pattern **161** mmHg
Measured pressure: **160** mmHg
